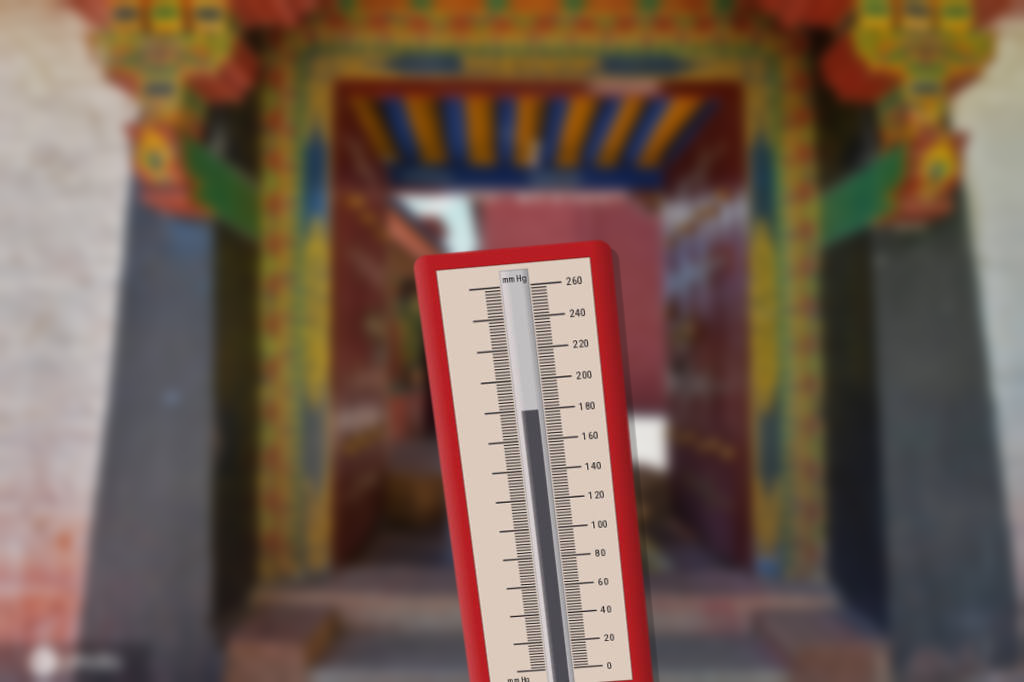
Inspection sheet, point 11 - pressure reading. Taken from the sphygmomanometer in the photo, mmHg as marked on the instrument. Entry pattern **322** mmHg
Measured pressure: **180** mmHg
